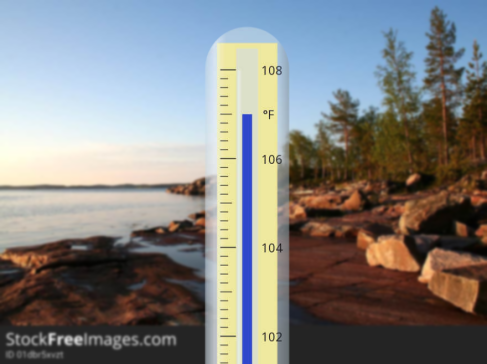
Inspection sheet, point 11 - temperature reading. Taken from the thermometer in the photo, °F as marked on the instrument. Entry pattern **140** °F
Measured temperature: **107** °F
